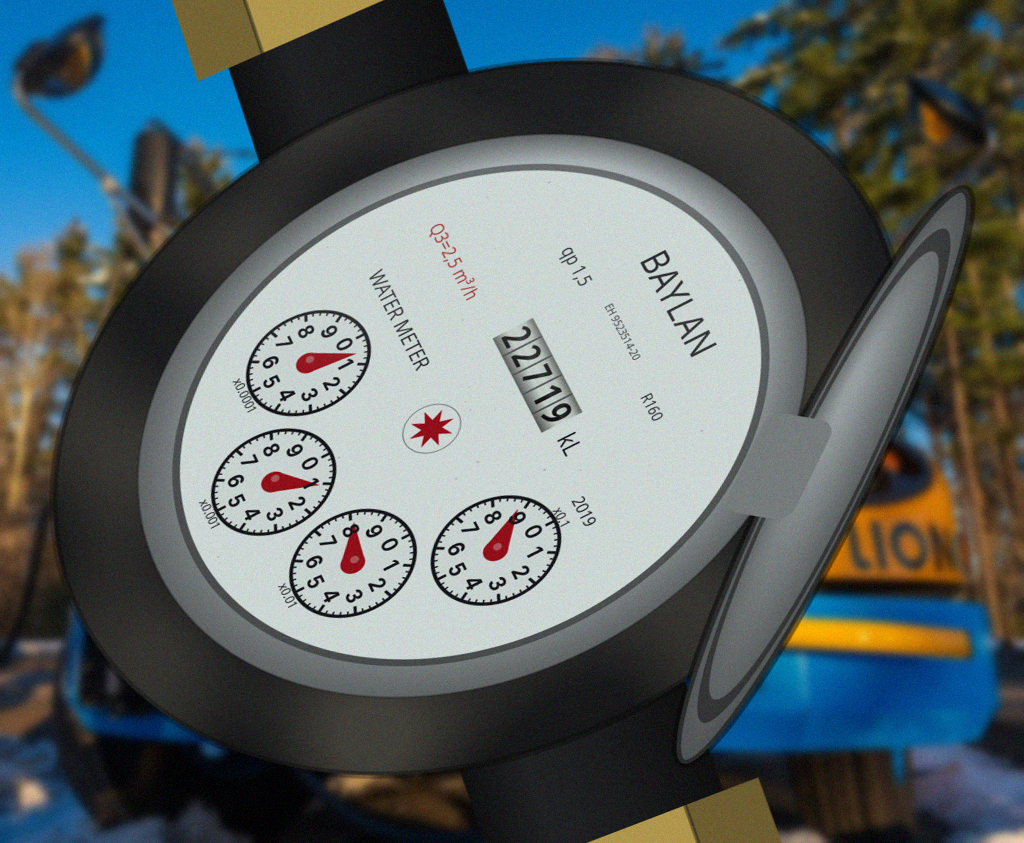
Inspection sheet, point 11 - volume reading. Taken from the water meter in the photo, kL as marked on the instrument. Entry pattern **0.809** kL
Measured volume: **22719.8810** kL
